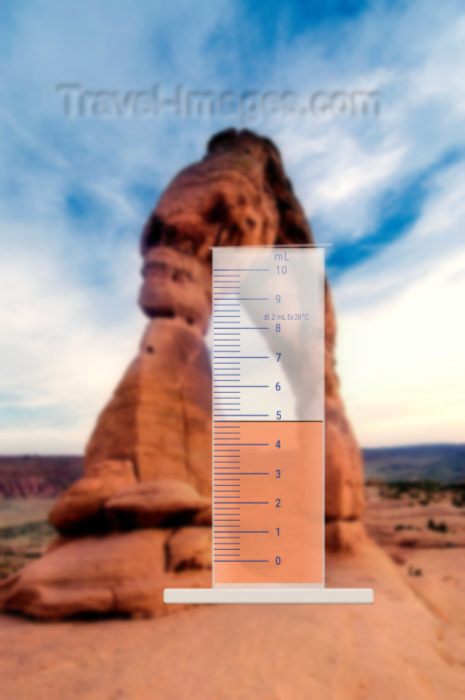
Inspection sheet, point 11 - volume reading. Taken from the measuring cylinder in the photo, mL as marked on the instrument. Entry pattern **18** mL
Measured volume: **4.8** mL
